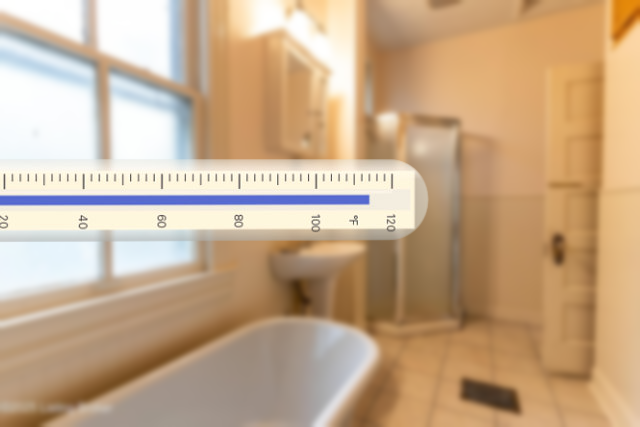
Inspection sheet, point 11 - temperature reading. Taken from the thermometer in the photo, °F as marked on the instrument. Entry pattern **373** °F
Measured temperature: **114** °F
